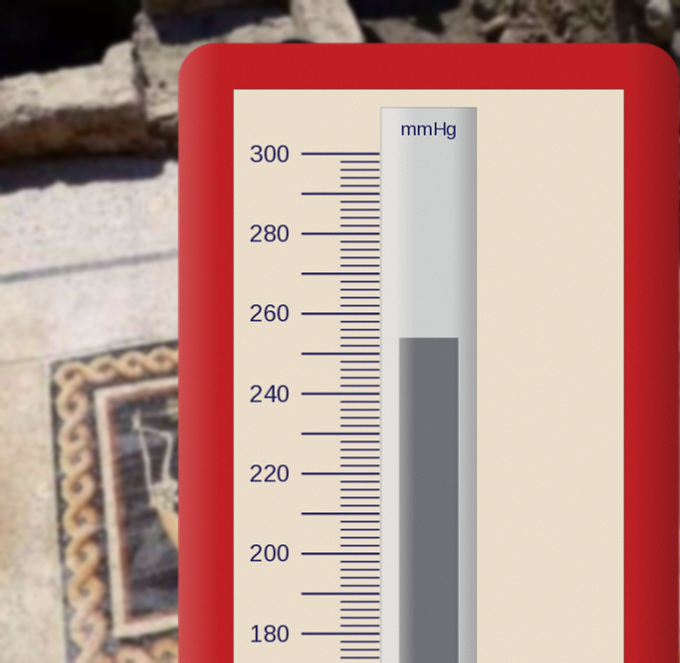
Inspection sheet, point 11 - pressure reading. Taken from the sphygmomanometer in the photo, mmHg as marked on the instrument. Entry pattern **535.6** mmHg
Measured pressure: **254** mmHg
